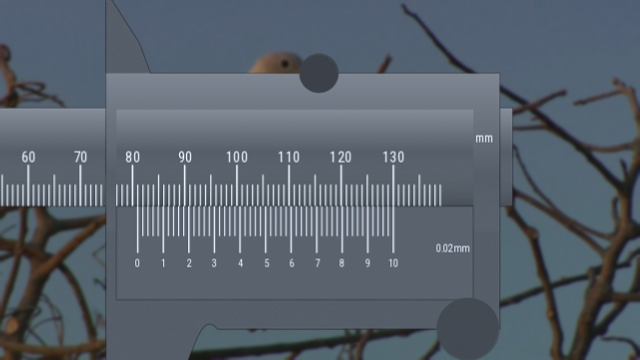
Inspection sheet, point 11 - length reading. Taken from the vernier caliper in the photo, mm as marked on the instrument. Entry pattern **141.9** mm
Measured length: **81.0** mm
